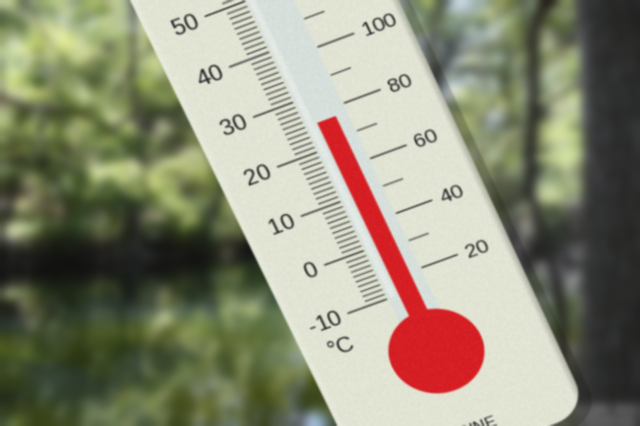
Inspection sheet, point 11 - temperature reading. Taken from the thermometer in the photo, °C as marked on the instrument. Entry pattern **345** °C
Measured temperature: **25** °C
